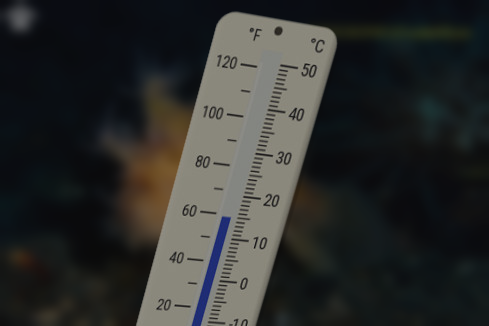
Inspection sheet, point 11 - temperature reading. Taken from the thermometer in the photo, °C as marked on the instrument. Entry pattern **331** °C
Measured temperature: **15** °C
